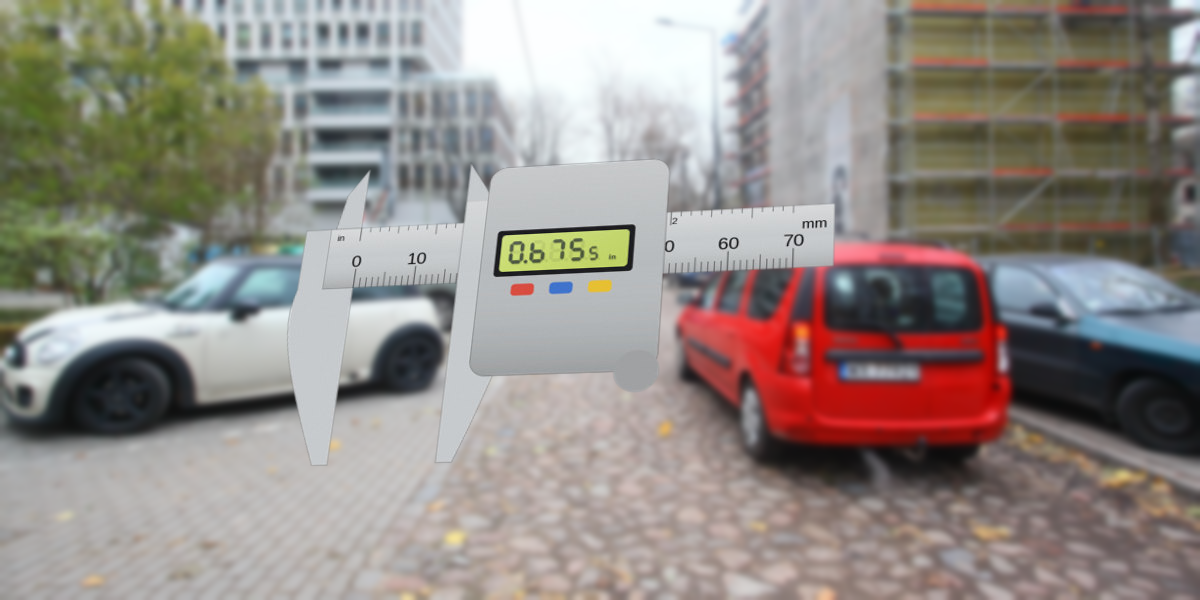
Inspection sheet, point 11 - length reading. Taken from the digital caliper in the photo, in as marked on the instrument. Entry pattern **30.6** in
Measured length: **0.6755** in
